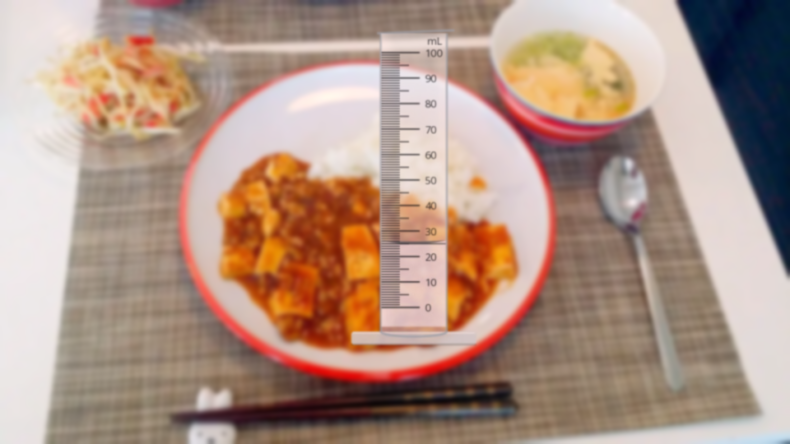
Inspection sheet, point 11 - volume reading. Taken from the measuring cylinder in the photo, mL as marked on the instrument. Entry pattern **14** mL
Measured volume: **25** mL
